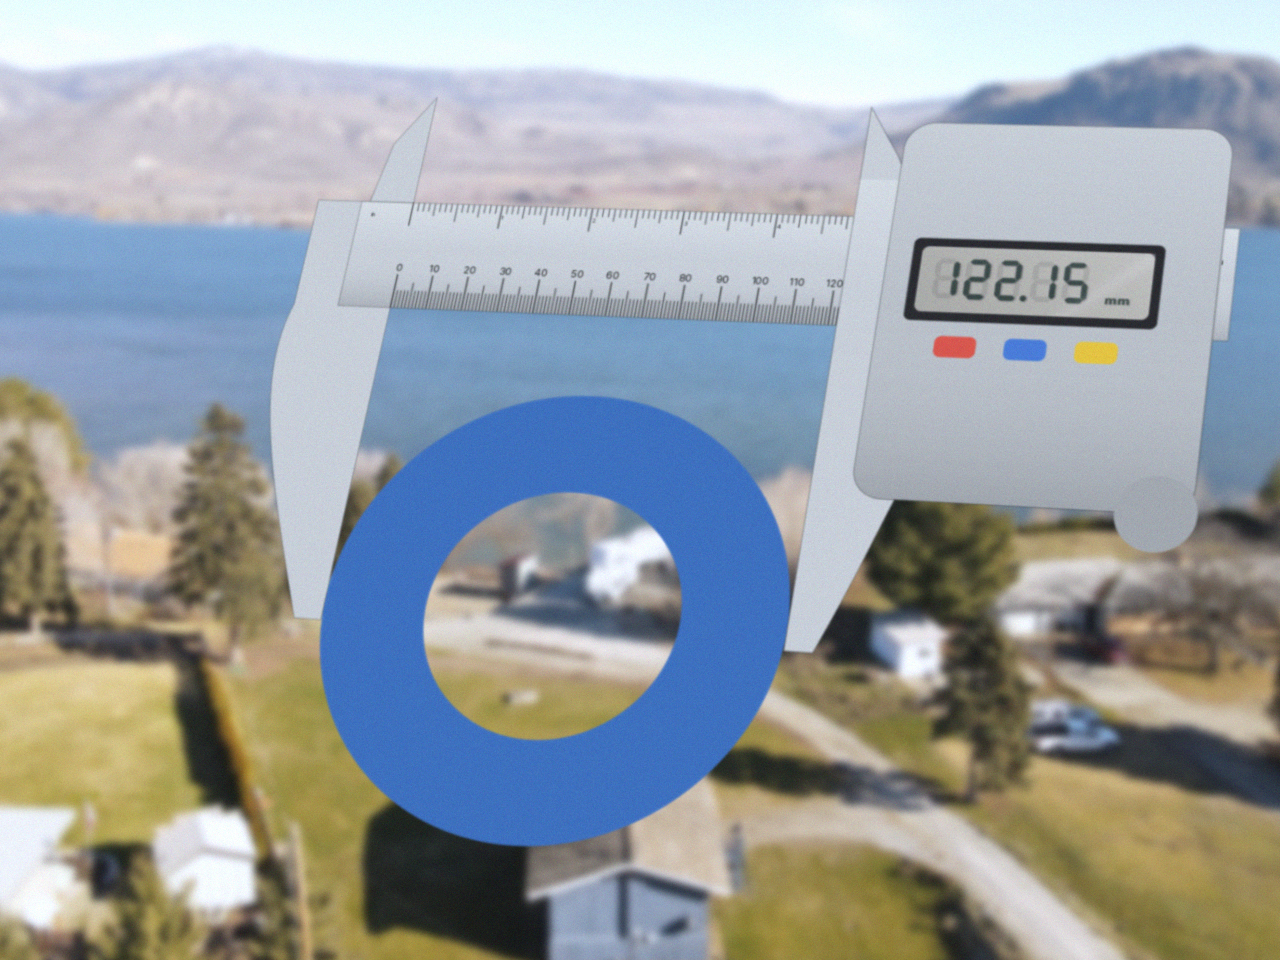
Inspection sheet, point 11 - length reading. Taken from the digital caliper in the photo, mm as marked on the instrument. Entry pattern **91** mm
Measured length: **122.15** mm
